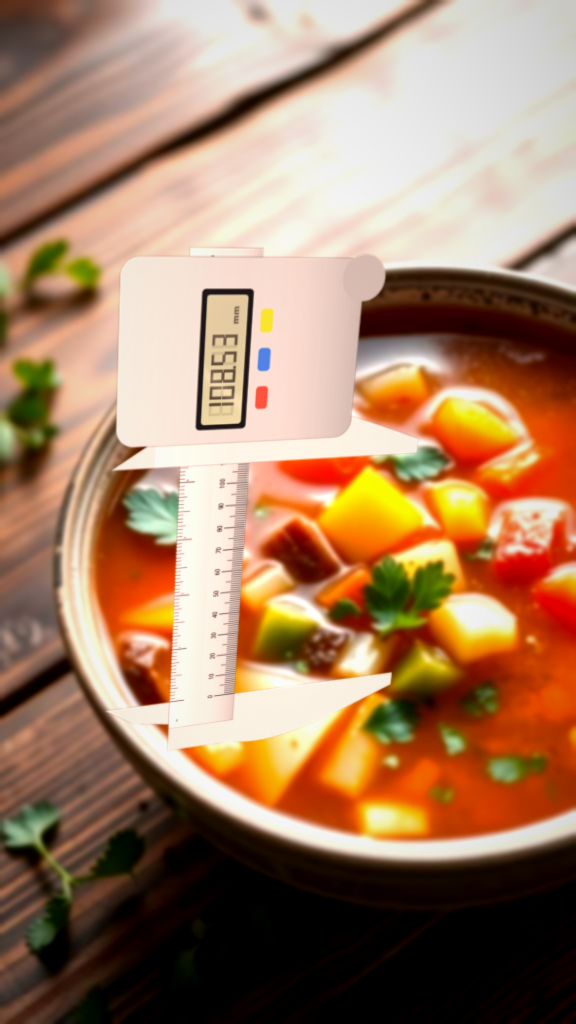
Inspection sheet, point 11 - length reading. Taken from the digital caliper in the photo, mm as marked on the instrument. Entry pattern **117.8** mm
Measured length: **108.53** mm
